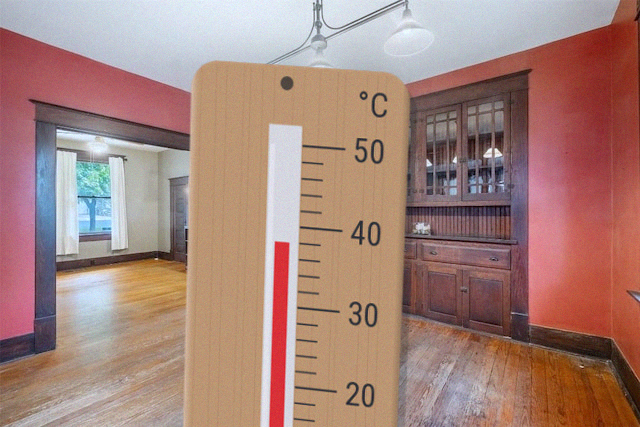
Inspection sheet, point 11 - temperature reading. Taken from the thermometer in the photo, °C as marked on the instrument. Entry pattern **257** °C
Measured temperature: **38** °C
